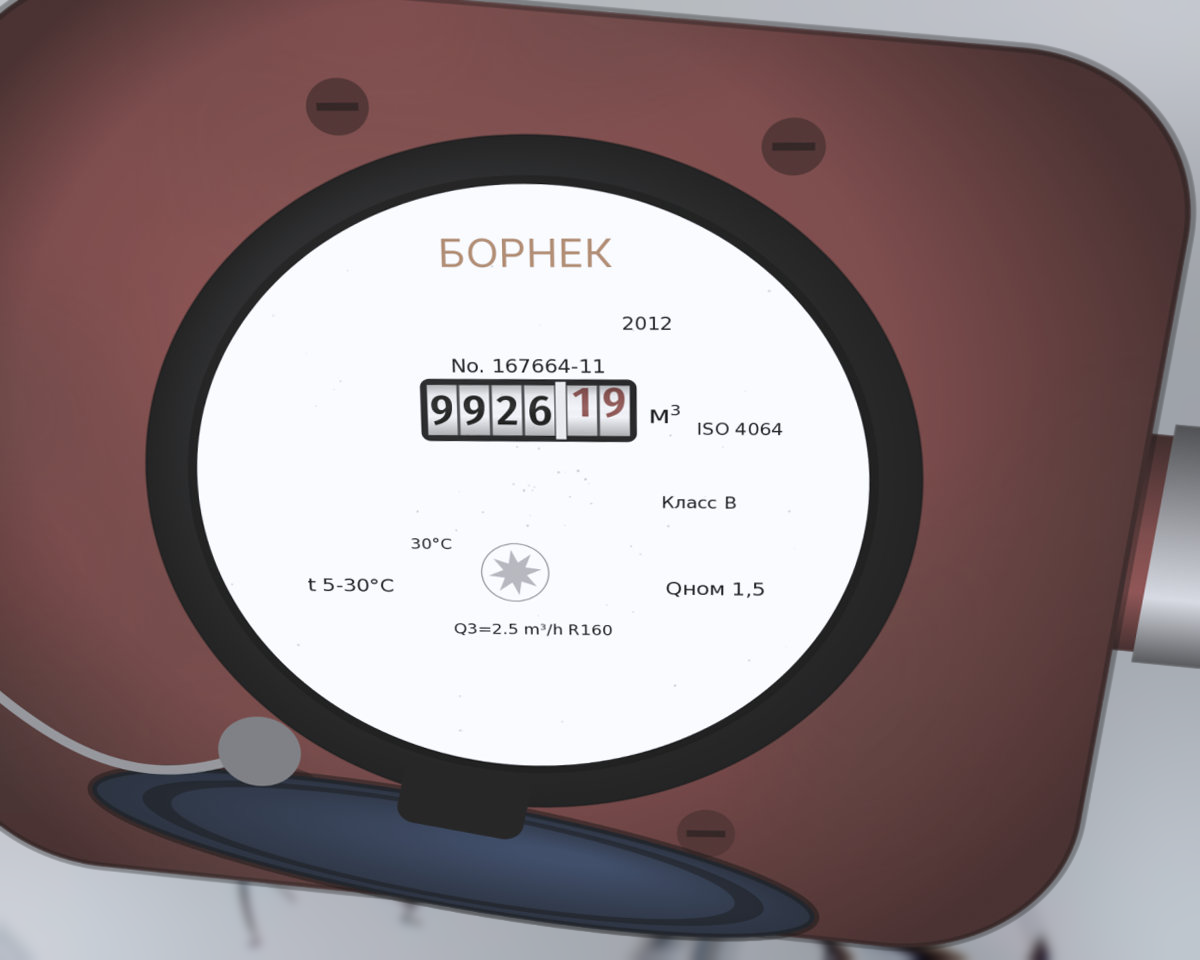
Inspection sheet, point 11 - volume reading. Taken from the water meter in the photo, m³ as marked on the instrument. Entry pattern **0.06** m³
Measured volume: **9926.19** m³
